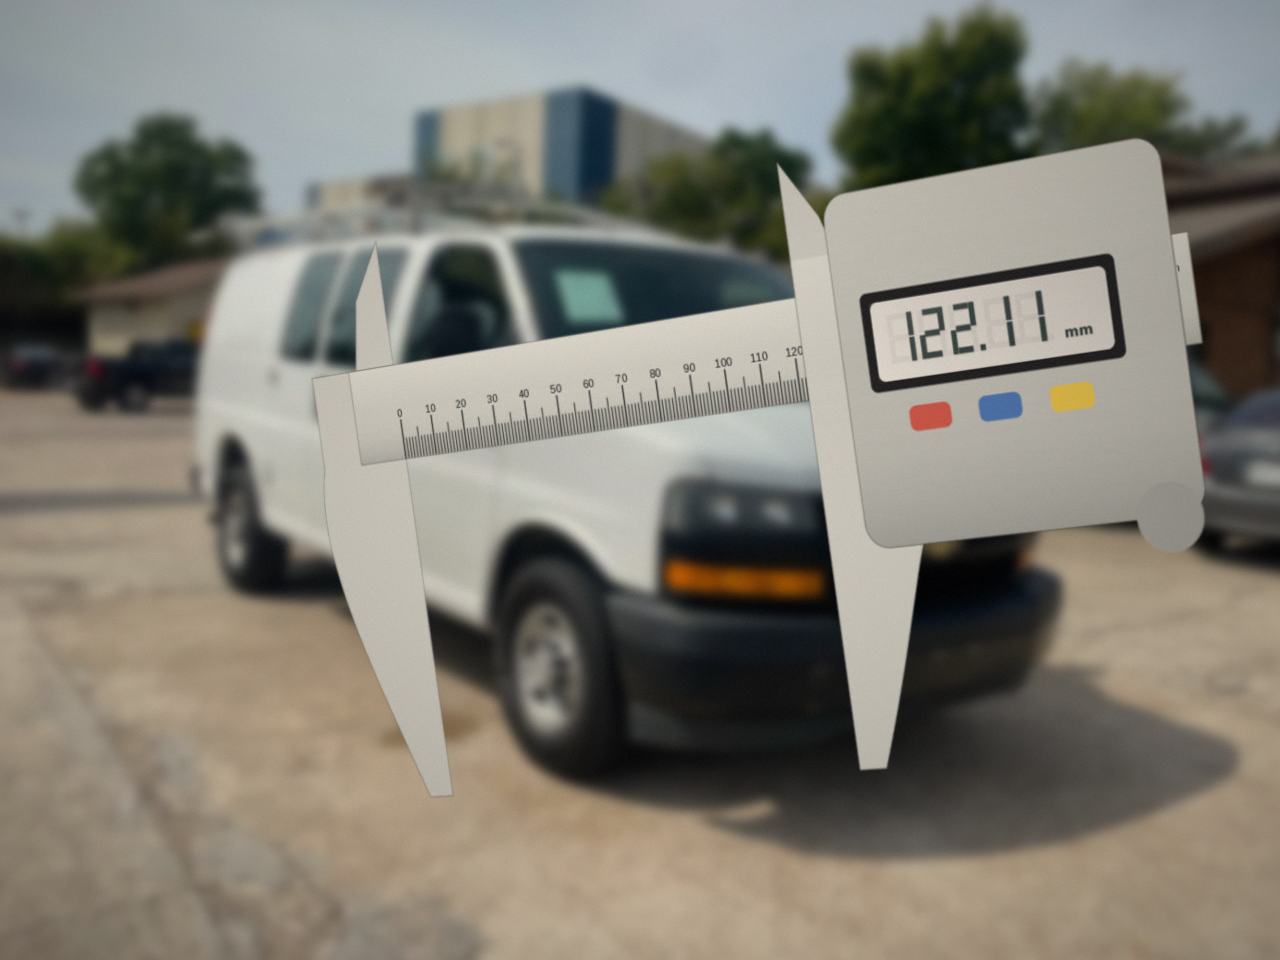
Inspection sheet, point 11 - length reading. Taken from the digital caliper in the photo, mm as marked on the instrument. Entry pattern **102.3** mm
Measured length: **122.11** mm
